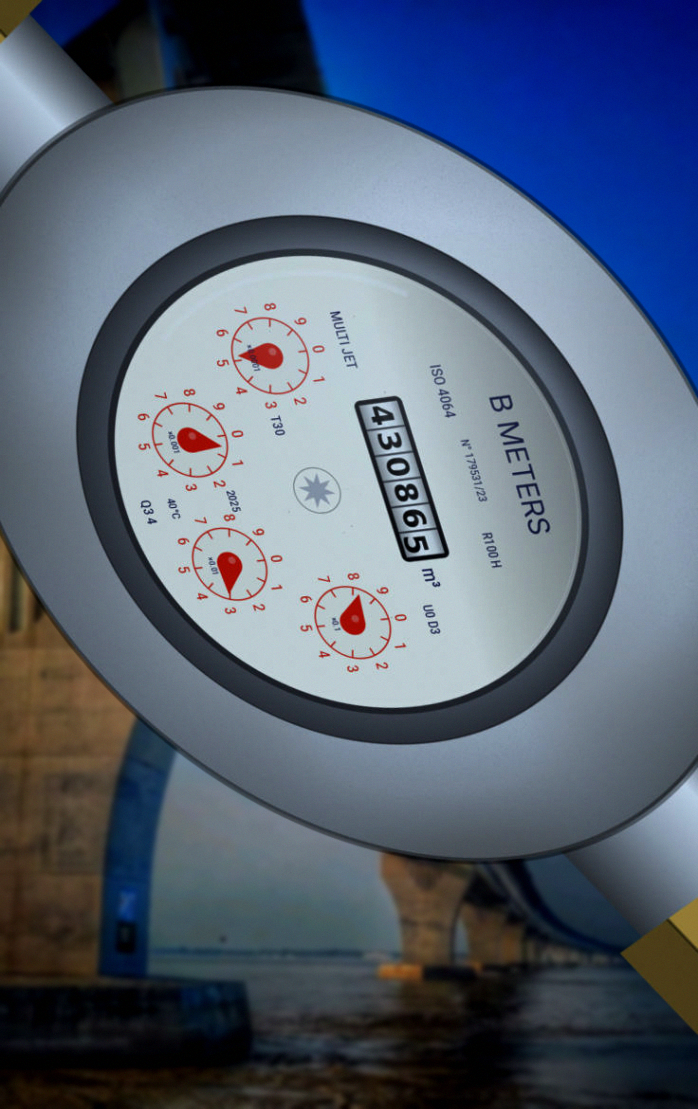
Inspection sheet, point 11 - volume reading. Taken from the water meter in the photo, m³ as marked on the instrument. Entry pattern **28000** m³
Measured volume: **430864.8305** m³
